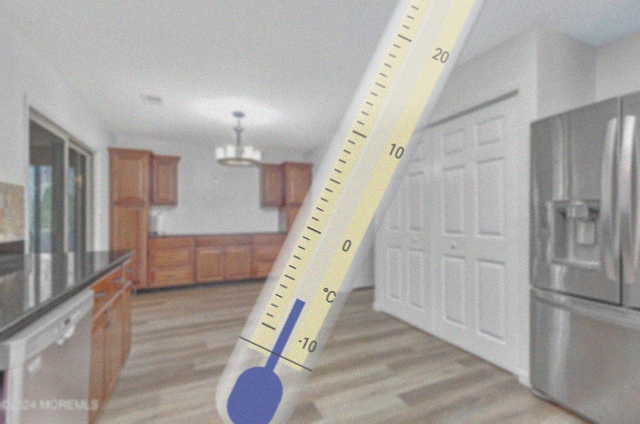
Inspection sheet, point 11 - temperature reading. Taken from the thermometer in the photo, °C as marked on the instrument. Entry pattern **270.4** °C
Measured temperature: **-6.5** °C
